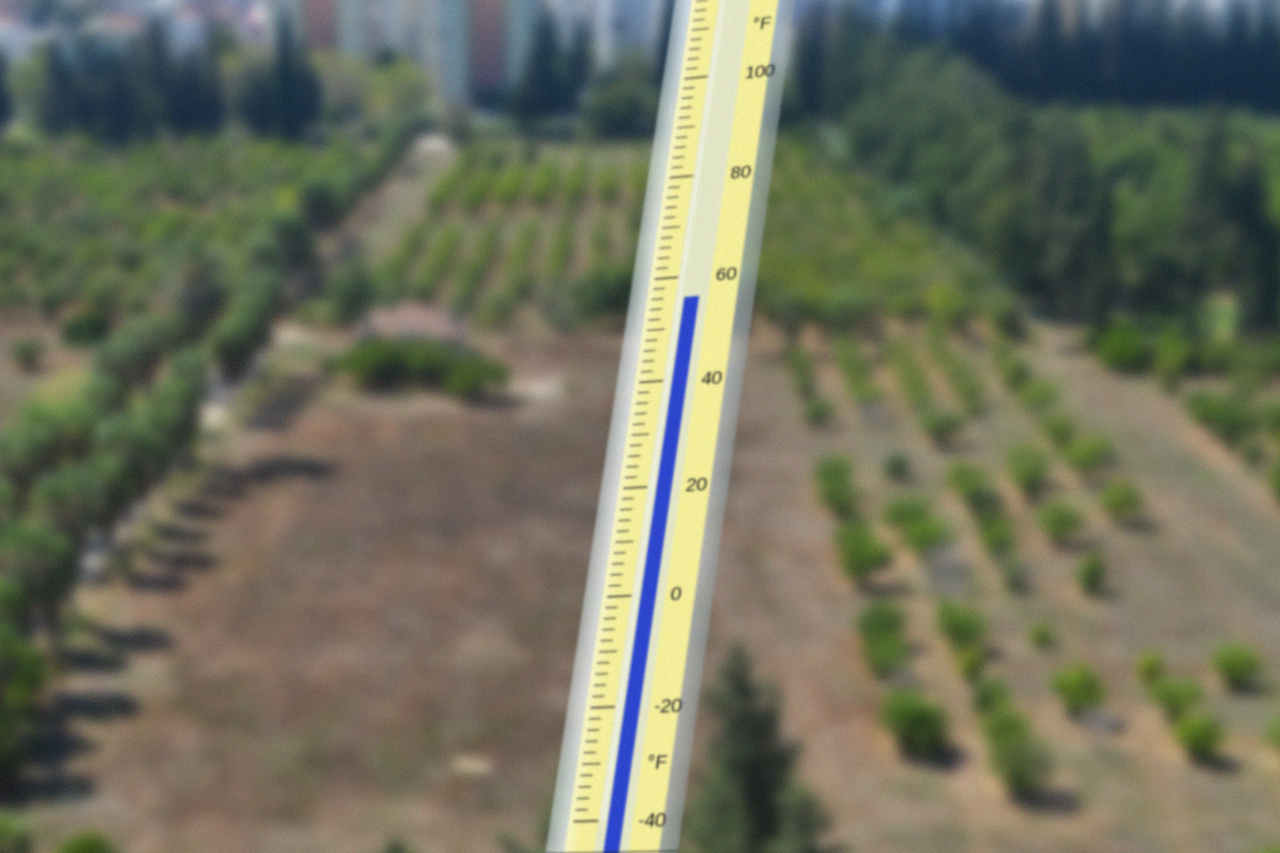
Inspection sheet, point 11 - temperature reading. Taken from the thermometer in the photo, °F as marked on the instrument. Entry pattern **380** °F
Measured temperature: **56** °F
